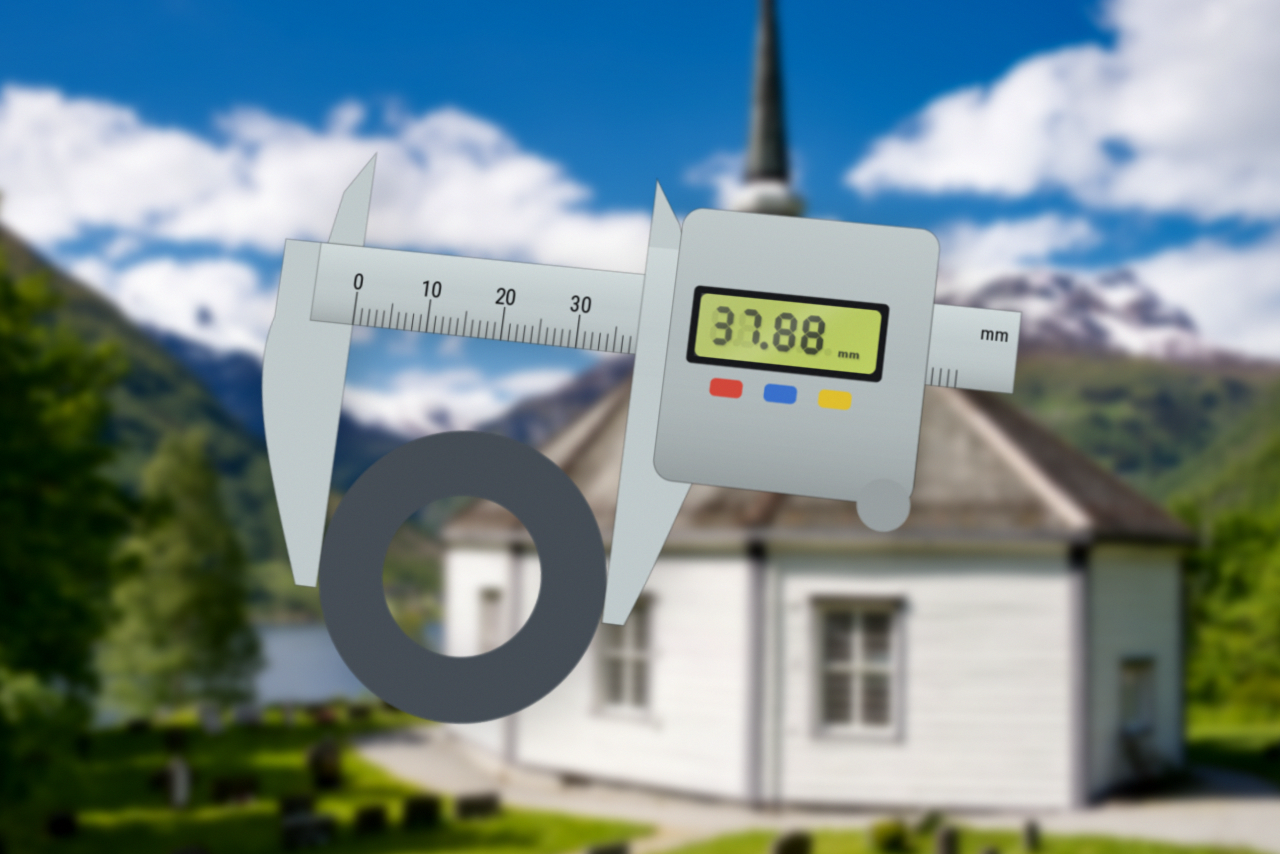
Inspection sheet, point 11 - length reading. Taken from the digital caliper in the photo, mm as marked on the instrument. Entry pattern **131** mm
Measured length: **37.88** mm
